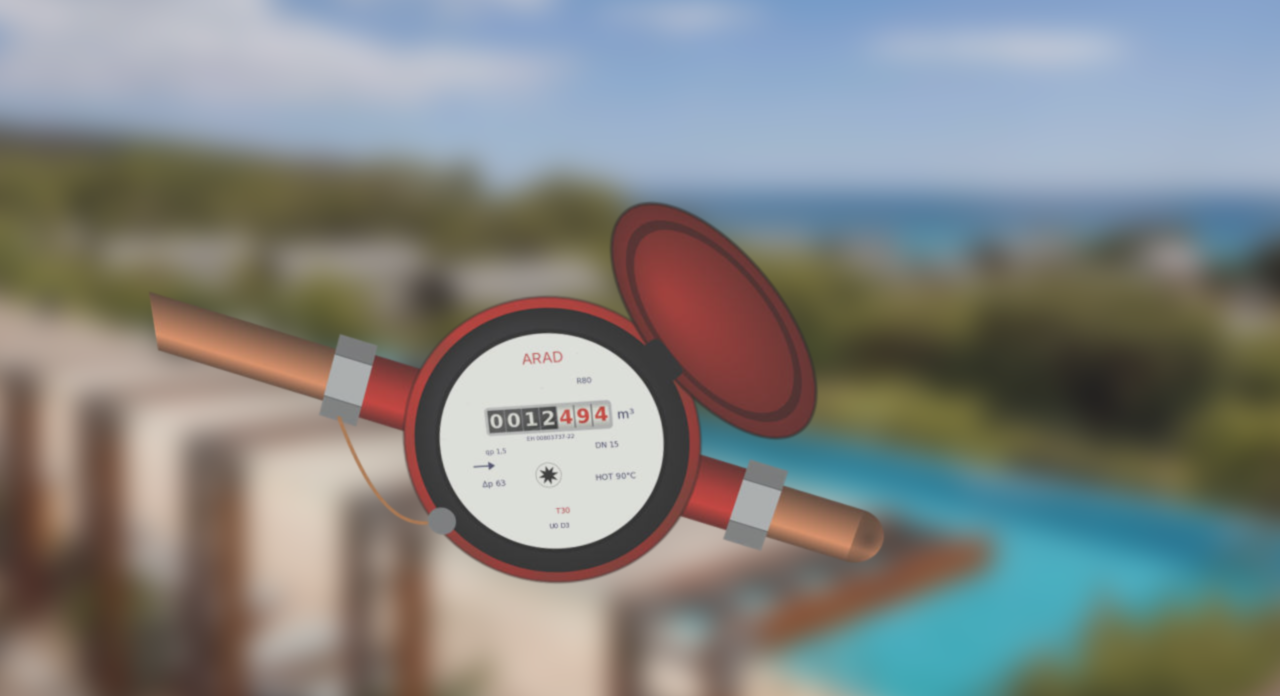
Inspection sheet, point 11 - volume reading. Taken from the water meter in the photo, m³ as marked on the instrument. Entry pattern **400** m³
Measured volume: **12.494** m³
